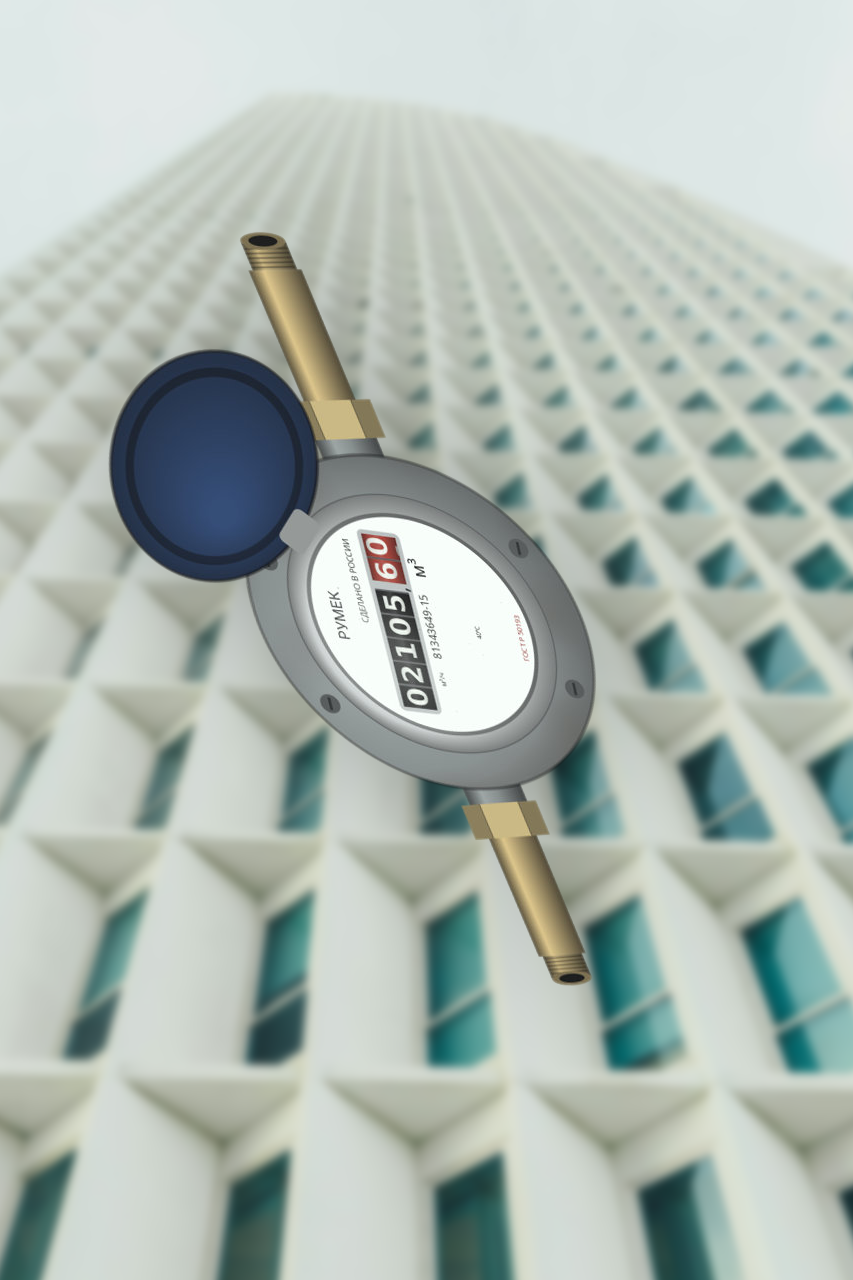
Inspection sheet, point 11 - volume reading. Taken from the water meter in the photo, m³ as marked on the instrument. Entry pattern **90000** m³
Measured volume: **2105.60** m³
